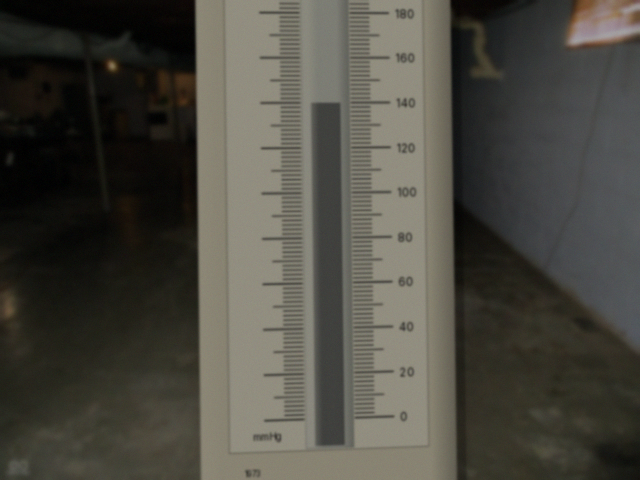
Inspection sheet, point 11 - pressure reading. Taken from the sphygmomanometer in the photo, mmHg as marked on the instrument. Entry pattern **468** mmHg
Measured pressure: **140** mmHg
